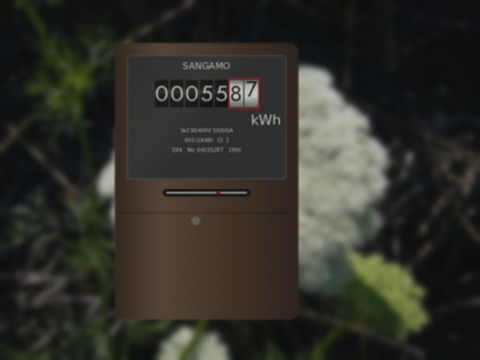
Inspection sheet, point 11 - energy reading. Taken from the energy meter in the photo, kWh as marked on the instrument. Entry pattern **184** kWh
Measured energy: **55.87** kWh
